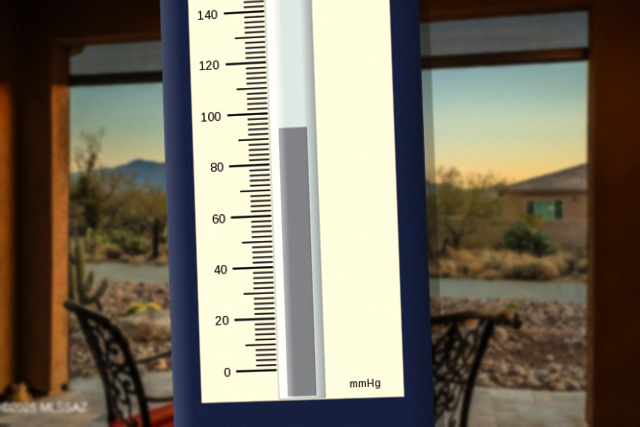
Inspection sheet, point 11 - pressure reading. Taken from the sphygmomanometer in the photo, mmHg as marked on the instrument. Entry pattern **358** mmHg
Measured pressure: **94** mmHg
